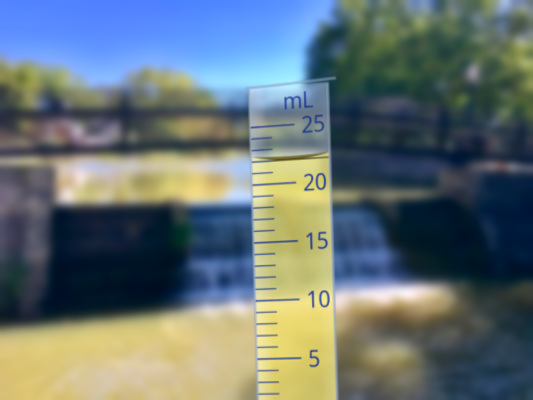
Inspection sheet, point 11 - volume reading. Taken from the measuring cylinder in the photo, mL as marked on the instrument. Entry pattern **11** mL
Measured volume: **22** mL
